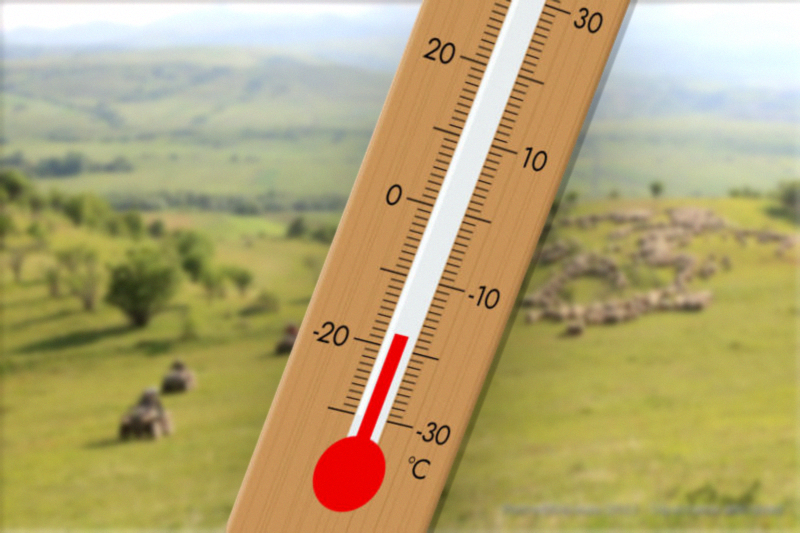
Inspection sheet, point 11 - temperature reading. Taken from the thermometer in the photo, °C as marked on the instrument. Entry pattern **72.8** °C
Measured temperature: **-18** °C
